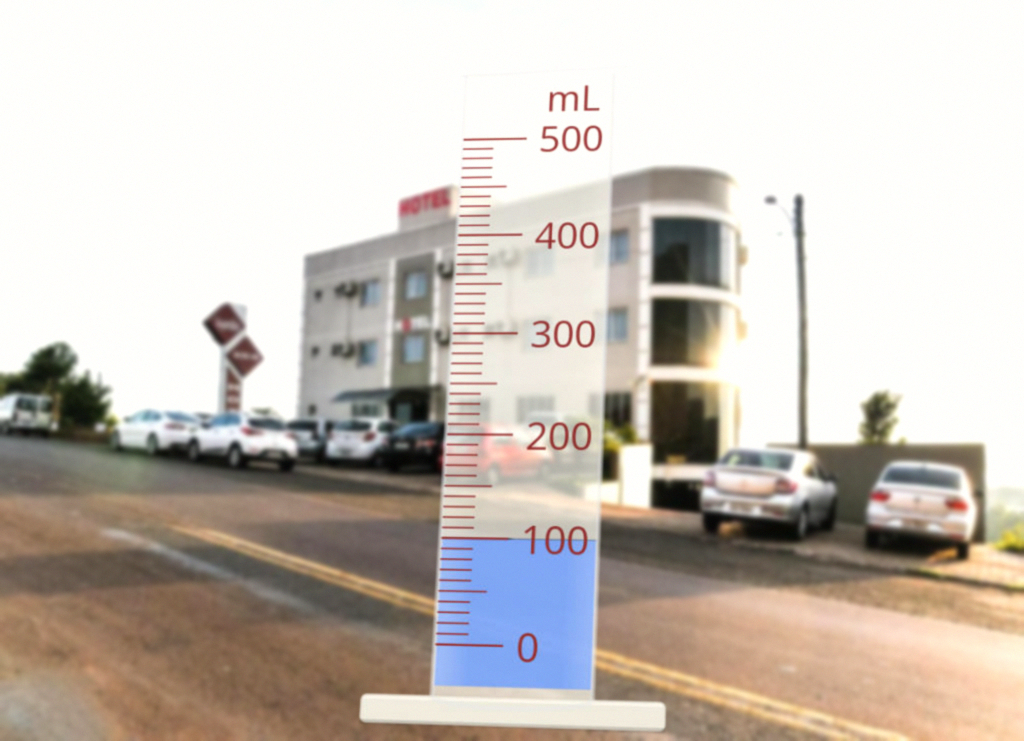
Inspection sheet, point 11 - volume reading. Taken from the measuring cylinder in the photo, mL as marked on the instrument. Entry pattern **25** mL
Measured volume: **100** mL
